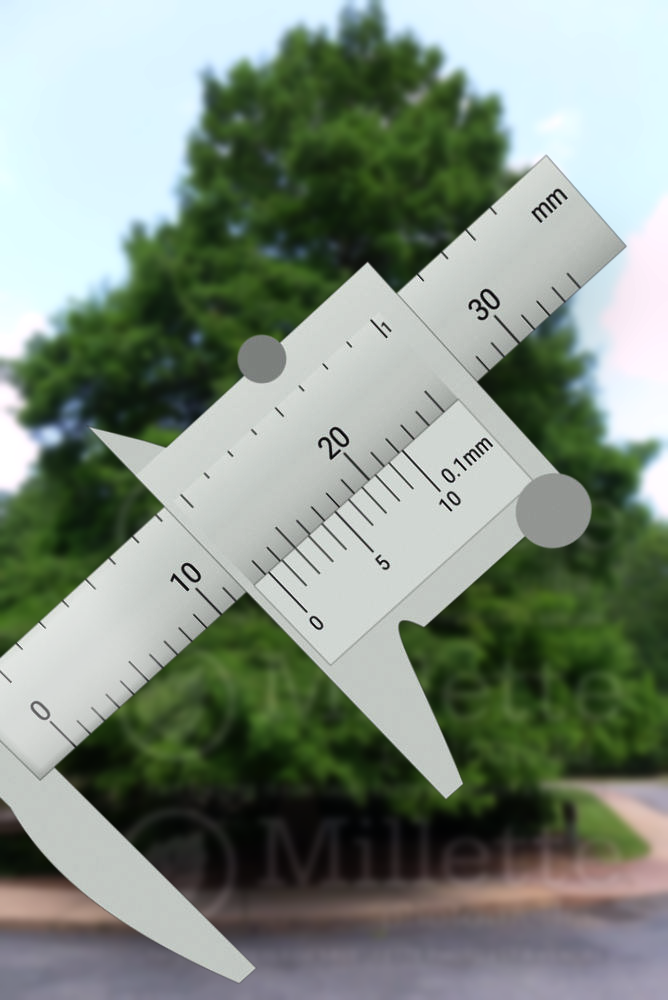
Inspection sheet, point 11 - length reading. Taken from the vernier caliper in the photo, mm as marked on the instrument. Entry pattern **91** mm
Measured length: **13.2** mm
